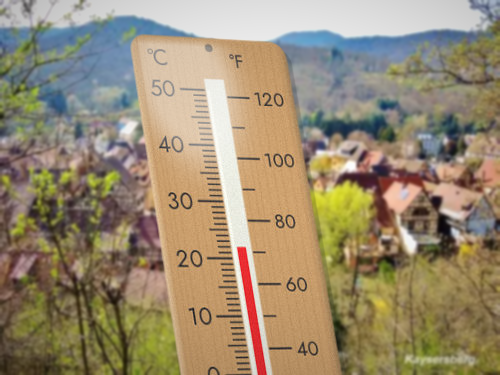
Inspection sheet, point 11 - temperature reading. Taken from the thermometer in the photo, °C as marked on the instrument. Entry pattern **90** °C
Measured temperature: **22** °C
